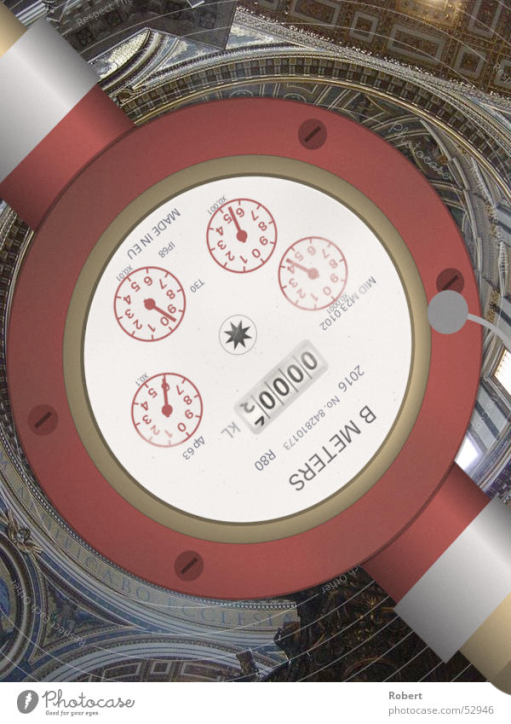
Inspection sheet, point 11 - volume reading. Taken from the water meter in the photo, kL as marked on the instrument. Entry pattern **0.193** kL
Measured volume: **2.5954** kL
